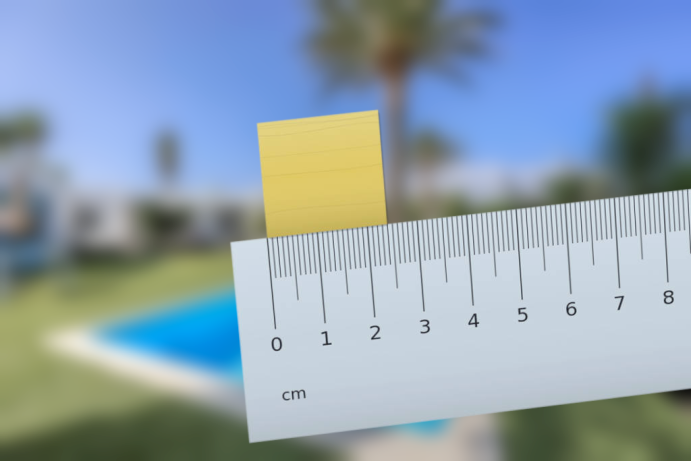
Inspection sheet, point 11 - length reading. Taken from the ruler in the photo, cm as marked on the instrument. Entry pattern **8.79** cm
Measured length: **2.4** cm
